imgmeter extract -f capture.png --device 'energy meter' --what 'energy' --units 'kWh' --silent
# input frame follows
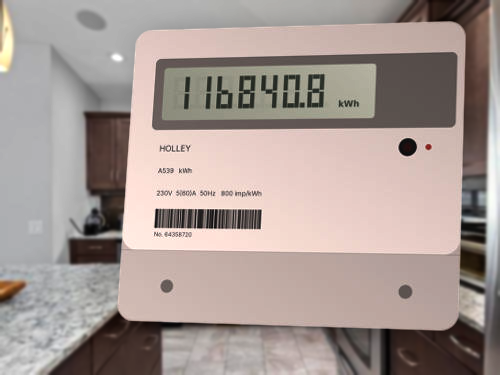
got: 116840.8 kWh
